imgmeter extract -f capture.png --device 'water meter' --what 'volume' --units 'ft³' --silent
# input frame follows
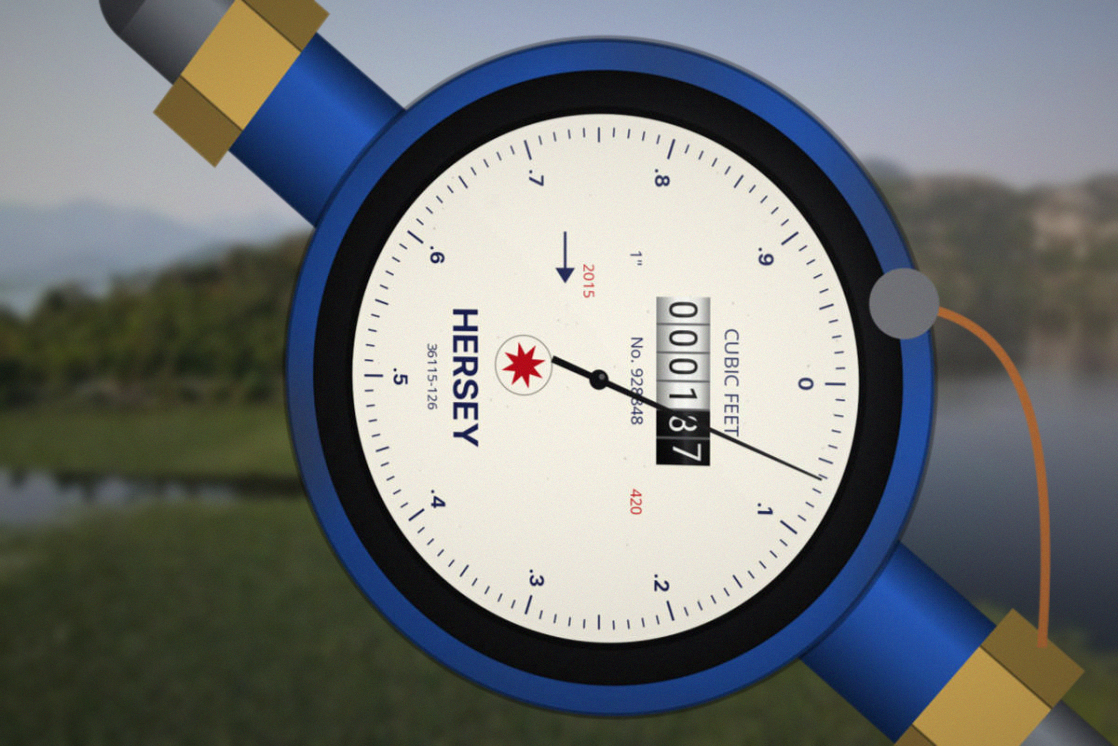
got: 187.06 ft³
